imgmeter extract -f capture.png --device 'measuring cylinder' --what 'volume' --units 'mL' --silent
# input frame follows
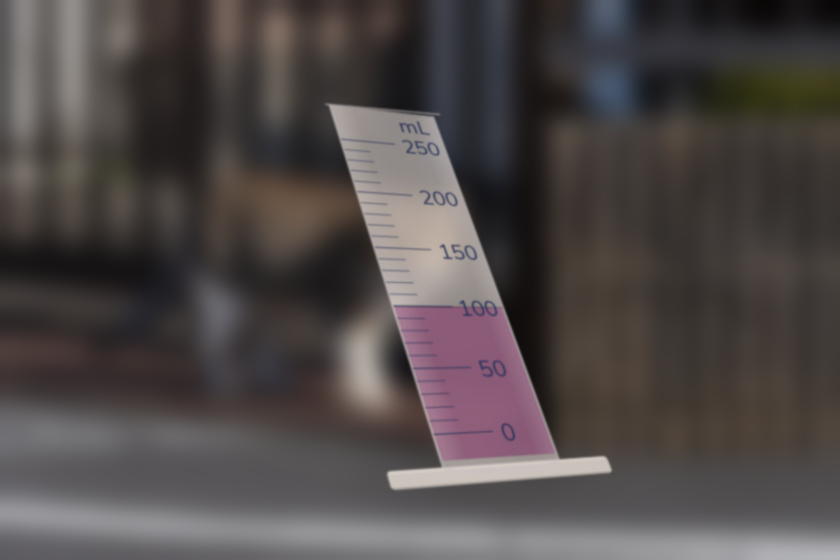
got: 100 mL
